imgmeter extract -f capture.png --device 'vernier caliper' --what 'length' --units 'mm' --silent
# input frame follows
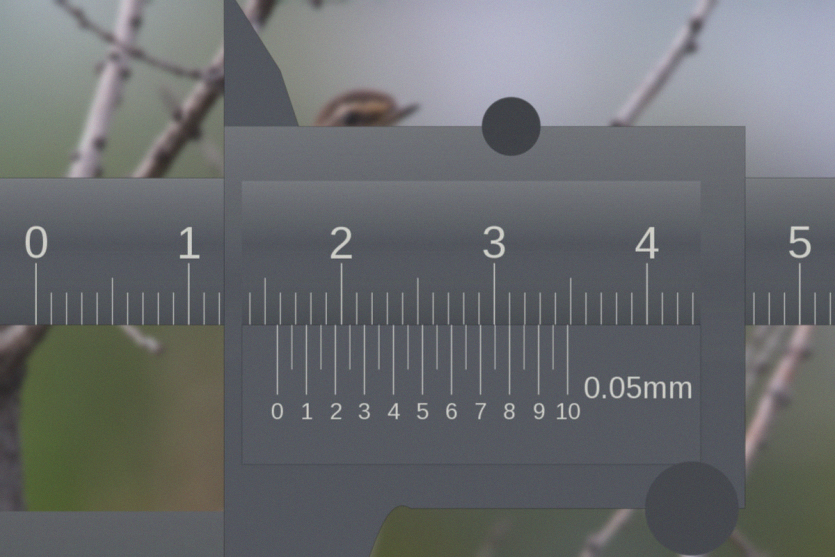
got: 15.8 mm
